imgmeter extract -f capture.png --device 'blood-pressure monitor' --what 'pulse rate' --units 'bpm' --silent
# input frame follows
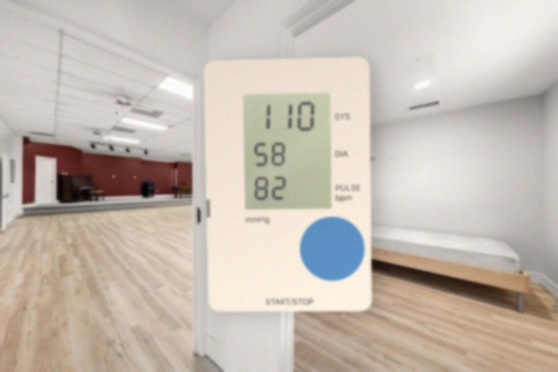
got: 82 bpm
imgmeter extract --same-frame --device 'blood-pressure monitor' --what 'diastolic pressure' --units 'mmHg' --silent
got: 58 mmHg
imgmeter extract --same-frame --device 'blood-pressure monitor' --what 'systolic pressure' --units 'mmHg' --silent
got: 110 mmHg
